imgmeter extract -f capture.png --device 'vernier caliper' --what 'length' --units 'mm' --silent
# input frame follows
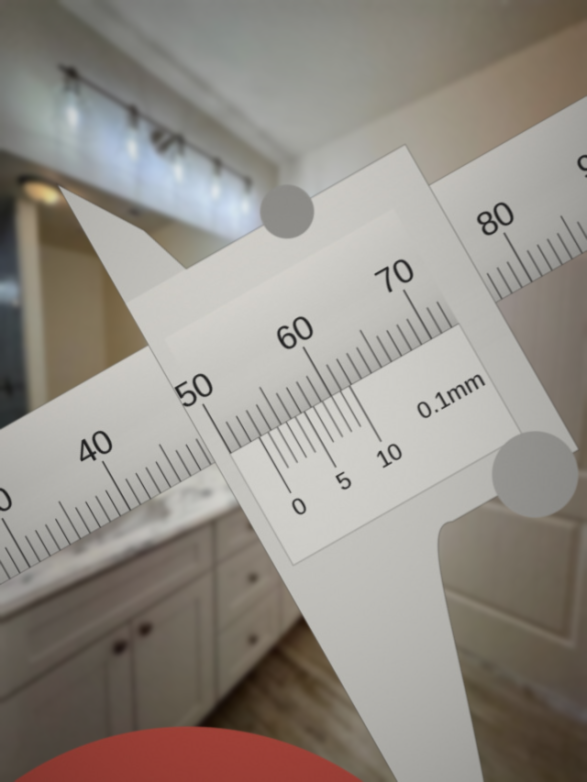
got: 52.8 mm
